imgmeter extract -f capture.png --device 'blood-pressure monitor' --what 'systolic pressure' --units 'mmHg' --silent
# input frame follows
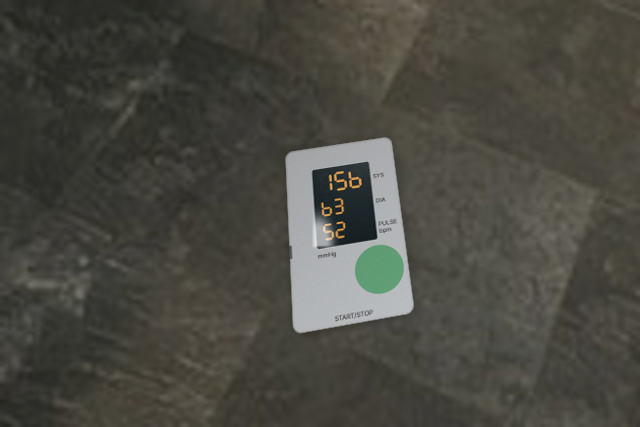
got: 156 mmHg
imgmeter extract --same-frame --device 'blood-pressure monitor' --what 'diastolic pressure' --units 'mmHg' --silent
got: 63 mmHg
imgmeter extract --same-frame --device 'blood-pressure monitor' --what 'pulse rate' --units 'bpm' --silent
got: 52 bpm
